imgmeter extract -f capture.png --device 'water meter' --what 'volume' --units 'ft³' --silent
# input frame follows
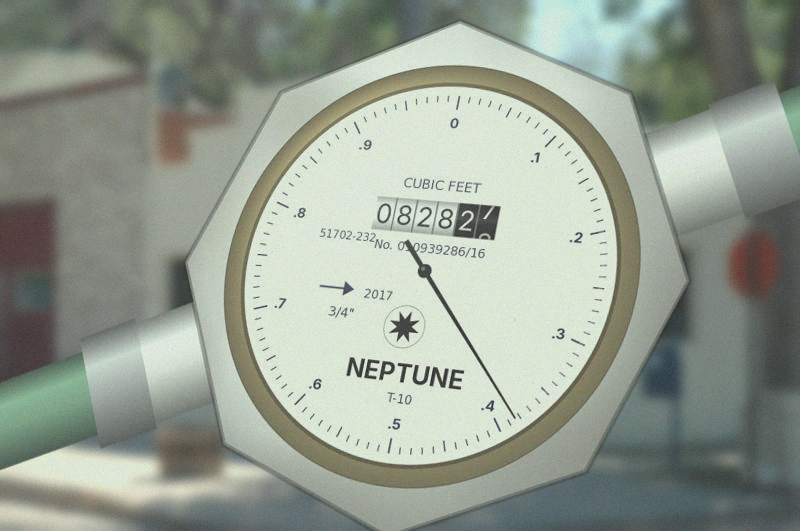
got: 82827.38 ft³
